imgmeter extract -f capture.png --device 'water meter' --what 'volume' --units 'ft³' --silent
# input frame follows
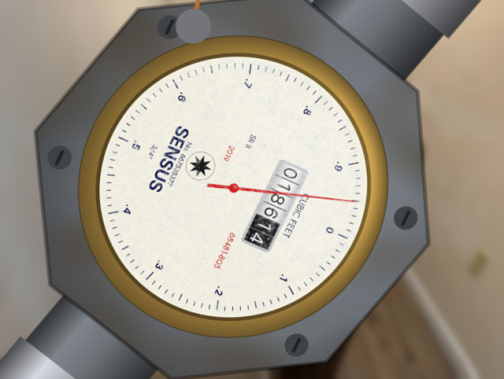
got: 18613.95 ft³
